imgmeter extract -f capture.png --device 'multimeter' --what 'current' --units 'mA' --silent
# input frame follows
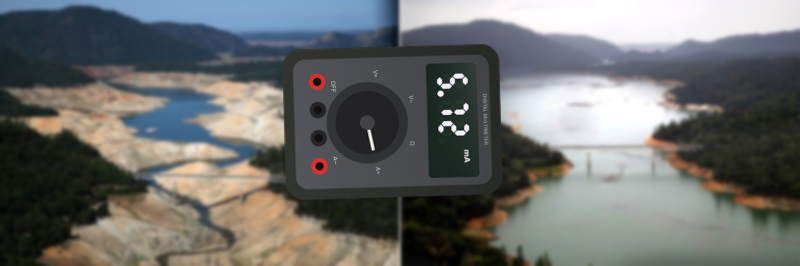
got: 5.72 mA
